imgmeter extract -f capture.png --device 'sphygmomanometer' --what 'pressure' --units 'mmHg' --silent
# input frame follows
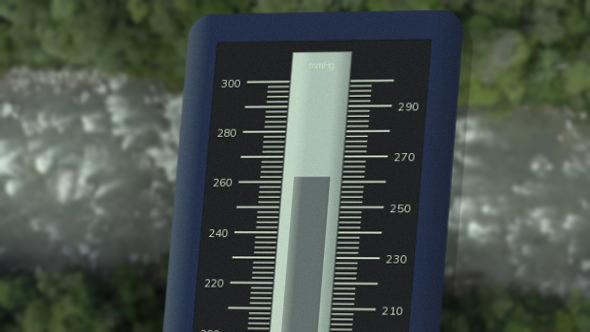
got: 262 mmHg
